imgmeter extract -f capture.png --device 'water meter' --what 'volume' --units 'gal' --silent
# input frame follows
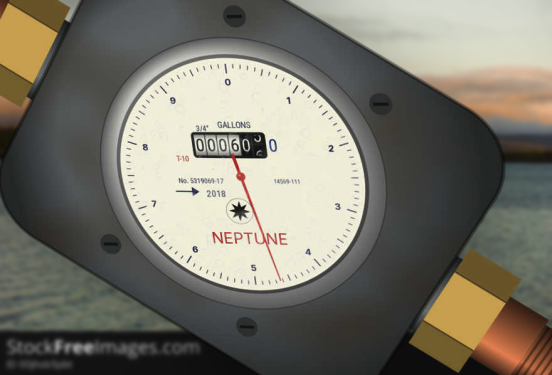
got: 6054.6 gal
